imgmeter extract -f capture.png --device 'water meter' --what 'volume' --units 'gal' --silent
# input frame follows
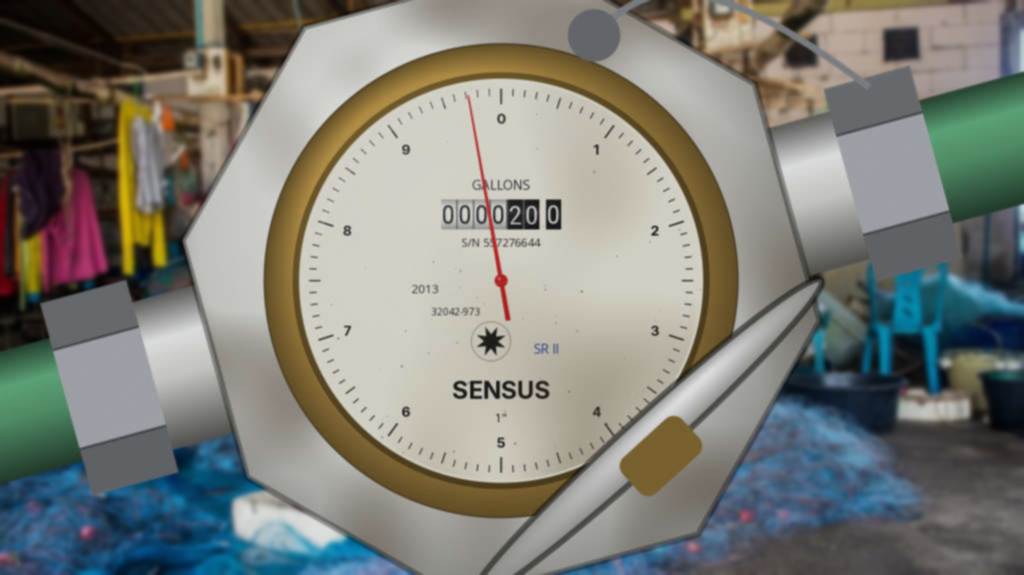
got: 199.7 gal
